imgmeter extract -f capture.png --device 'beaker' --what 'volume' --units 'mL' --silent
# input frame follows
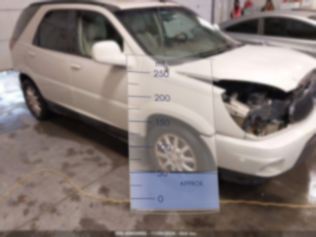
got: 50 mL
